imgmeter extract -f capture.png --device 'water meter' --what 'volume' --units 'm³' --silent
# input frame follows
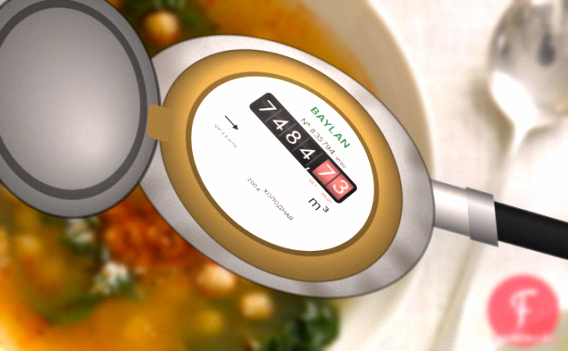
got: 7484.73 m³
